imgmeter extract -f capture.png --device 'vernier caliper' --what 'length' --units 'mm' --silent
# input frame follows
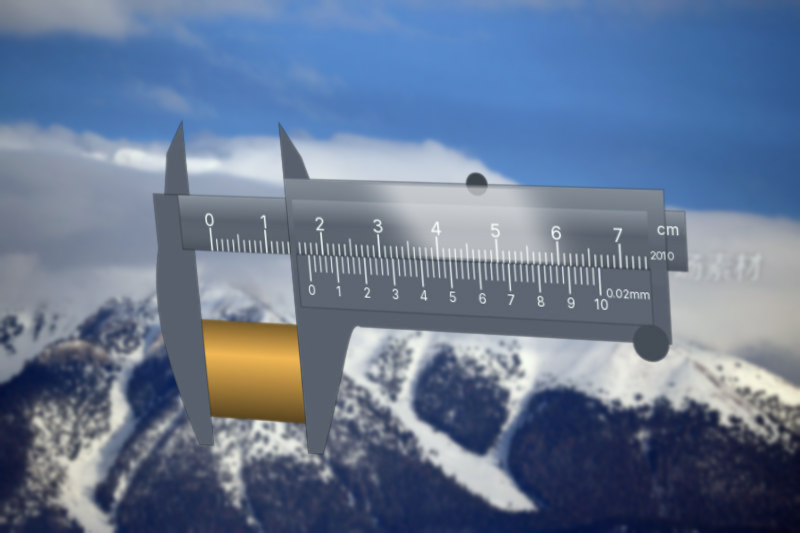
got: 17.5 mm
